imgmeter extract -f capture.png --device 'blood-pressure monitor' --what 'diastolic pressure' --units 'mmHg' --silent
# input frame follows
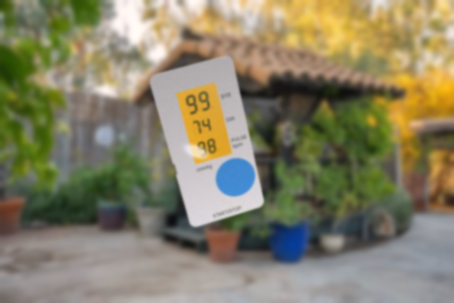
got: 74 mmHg
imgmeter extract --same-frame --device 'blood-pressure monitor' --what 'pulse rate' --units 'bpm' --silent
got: 98 bpm
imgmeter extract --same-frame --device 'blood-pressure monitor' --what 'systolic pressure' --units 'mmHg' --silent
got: 99 mmHg
